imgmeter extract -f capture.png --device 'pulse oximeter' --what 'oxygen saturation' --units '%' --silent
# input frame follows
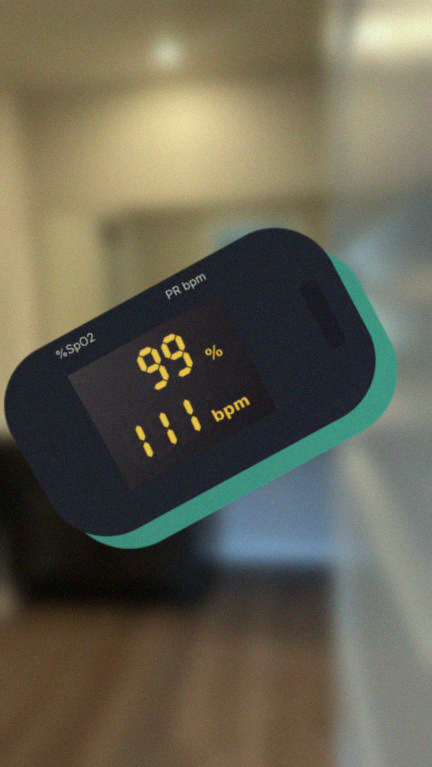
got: 99 %
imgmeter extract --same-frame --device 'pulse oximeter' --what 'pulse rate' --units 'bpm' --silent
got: 111 bpm
